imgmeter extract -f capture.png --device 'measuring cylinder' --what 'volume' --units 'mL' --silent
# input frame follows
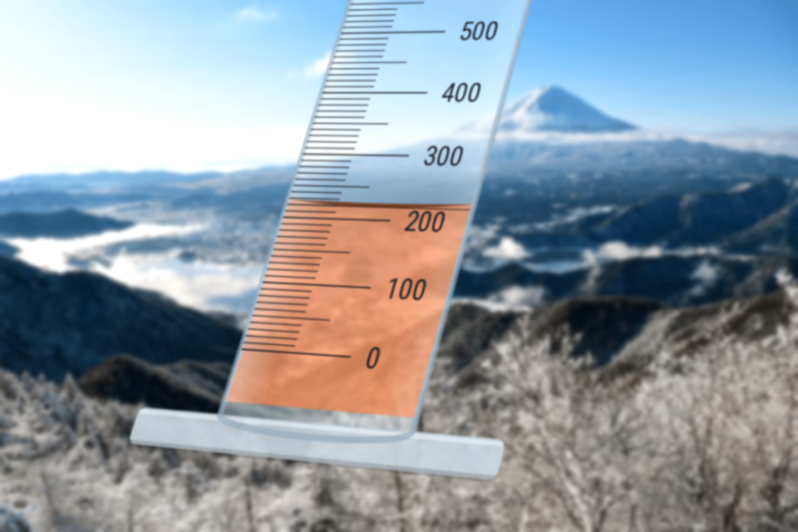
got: 220 mL
